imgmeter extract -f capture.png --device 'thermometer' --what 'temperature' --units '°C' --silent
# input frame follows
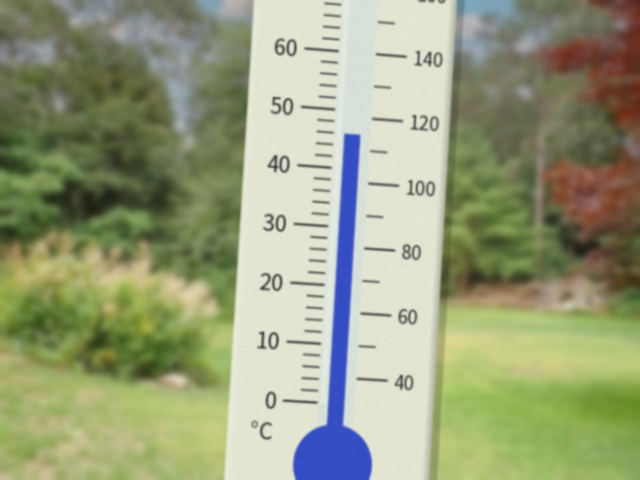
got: 46 °C
